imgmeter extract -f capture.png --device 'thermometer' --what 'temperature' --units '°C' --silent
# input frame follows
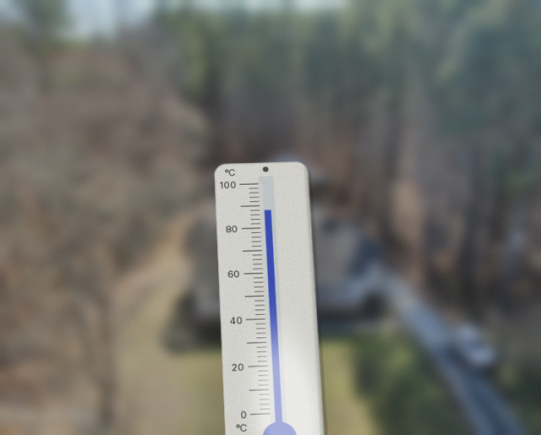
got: 88 °C
